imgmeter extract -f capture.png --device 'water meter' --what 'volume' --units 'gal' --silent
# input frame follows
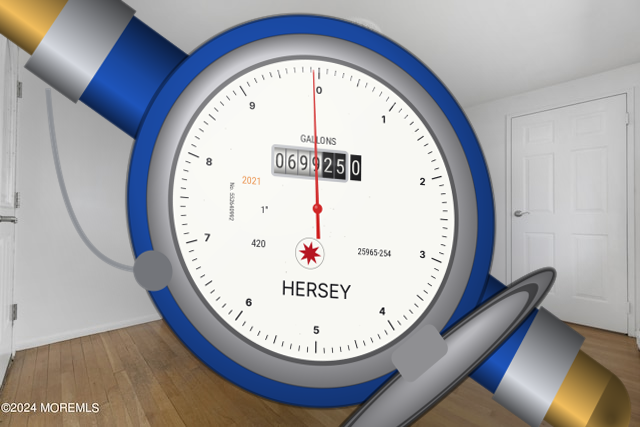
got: 699249.9 gal
